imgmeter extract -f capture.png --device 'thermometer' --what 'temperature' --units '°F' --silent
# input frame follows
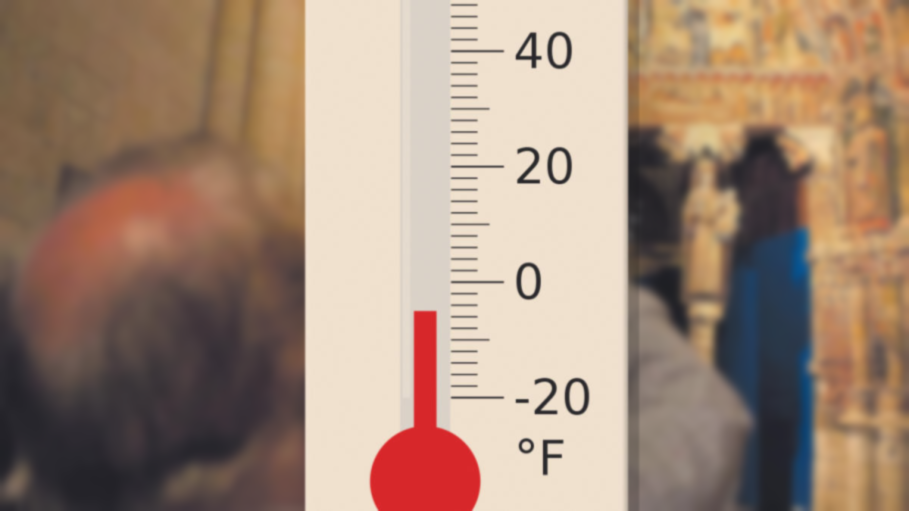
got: -5 °F
